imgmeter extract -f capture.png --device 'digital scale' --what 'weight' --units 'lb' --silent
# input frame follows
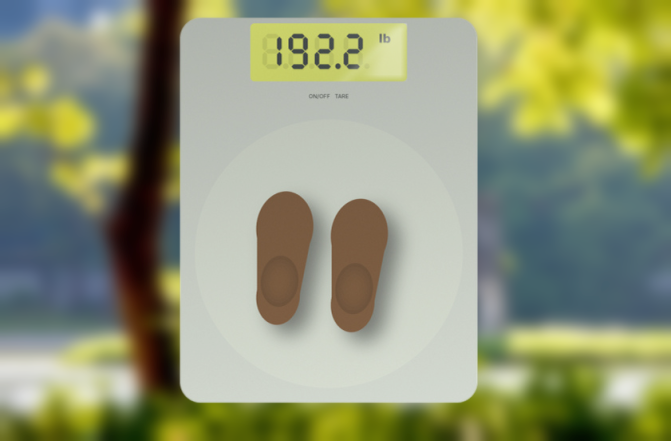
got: 192.2 lb
